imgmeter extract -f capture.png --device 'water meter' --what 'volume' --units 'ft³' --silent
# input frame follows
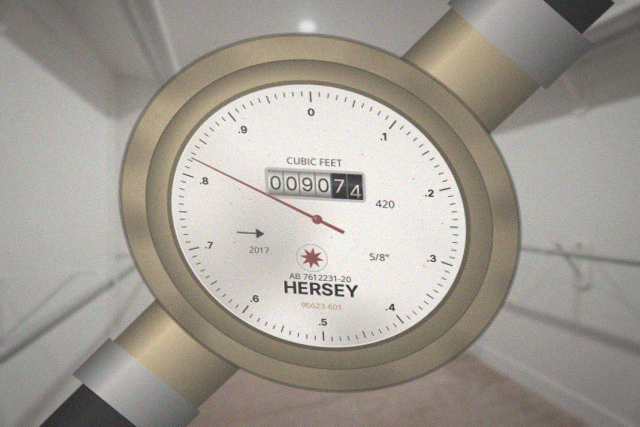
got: 9073.82 ft³
